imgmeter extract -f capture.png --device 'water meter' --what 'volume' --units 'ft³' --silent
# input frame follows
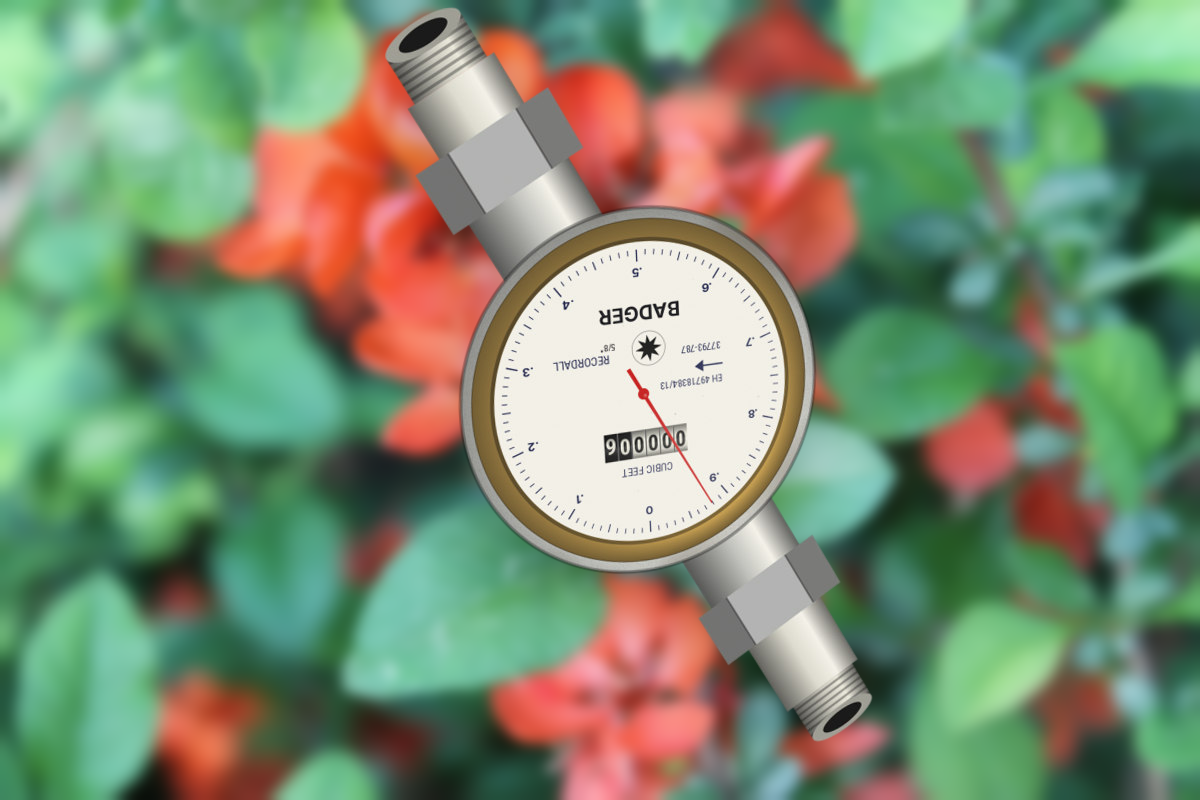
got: 5.92 ft³
